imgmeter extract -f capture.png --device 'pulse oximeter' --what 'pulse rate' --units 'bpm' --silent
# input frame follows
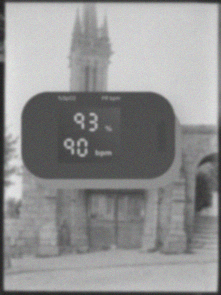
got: 90 bpm
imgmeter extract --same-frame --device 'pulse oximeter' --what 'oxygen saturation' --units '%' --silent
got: 93 %
